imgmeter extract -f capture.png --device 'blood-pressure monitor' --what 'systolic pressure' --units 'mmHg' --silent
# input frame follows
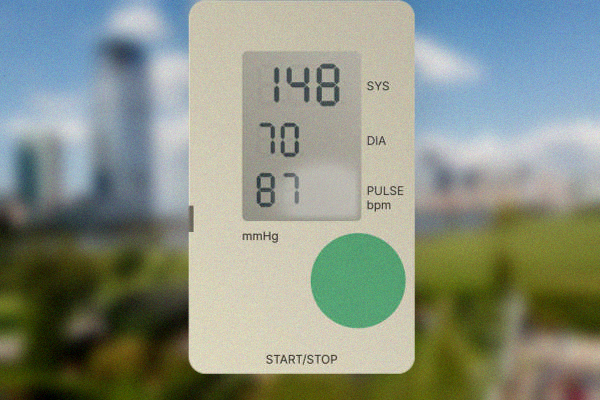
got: 148 mmHg
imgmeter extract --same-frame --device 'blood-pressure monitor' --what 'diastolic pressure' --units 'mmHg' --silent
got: 70 mmHg
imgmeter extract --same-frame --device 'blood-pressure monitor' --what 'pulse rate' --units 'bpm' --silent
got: 87 bpm
